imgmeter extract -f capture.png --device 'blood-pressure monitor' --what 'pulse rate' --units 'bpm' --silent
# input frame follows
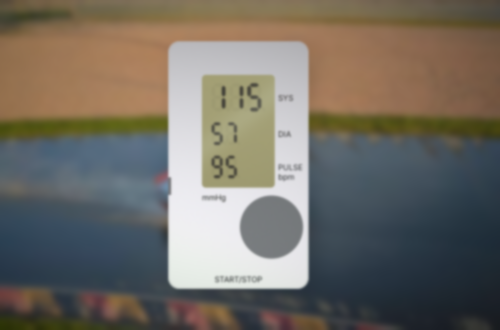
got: 95 bpm
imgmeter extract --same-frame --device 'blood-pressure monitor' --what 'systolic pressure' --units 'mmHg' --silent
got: 115 mmHg
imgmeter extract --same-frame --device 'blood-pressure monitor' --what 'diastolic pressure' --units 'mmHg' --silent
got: 57 mmHg
